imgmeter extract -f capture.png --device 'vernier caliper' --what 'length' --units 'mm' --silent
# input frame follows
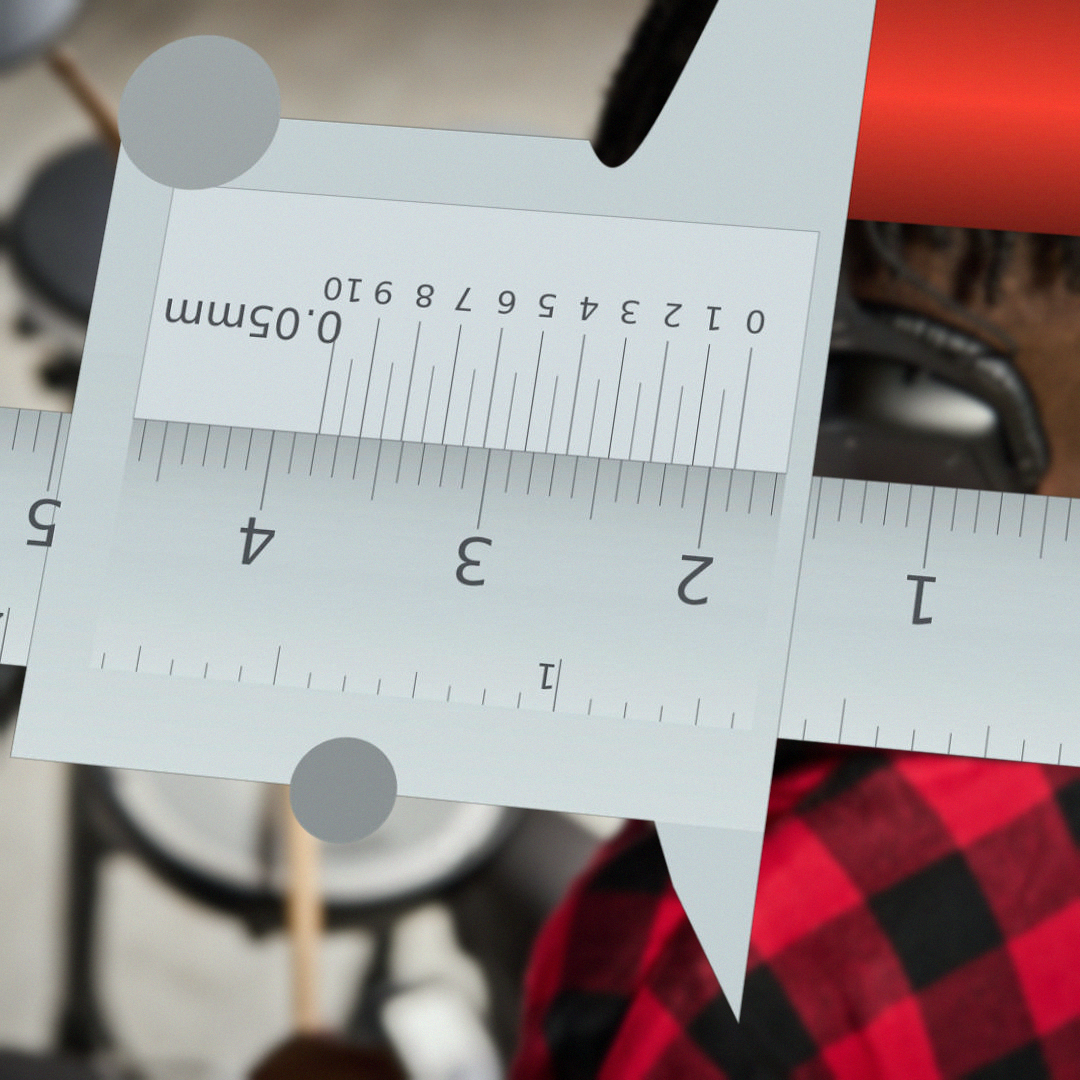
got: 18.9 mm
